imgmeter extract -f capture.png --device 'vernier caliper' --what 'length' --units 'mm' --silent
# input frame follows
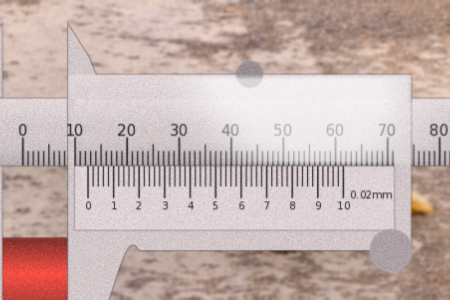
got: 12.5 mm
